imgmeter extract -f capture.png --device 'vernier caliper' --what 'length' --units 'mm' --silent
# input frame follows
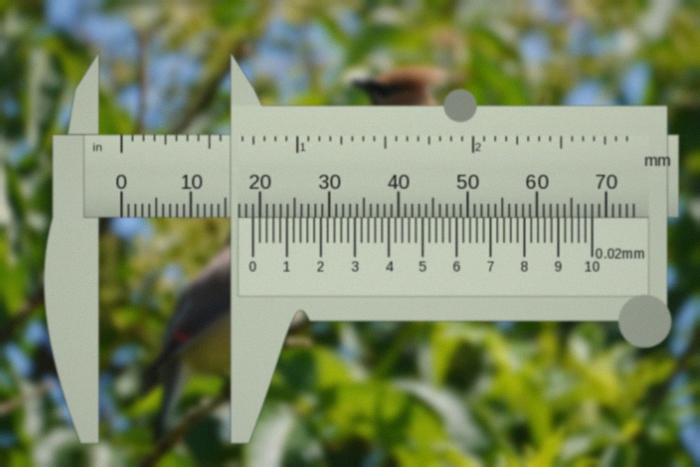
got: 19.0 mm
